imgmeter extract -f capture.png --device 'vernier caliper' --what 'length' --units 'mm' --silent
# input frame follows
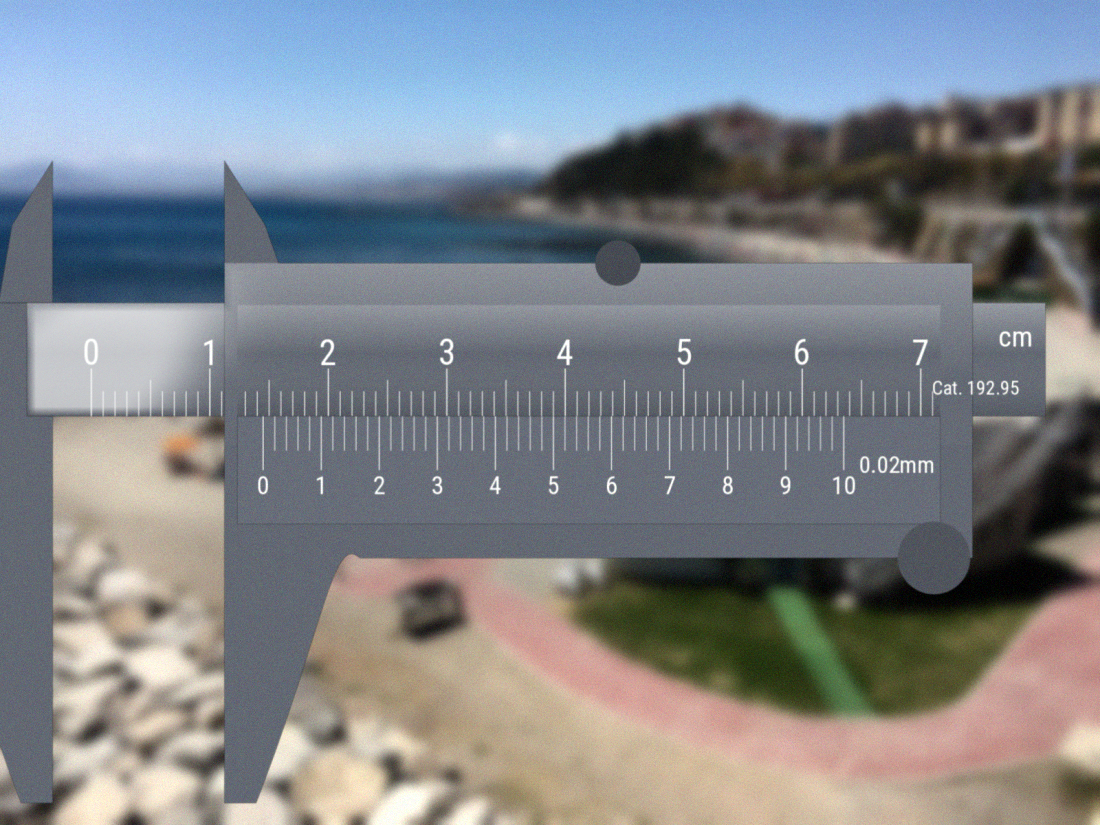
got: 14.5 mm
